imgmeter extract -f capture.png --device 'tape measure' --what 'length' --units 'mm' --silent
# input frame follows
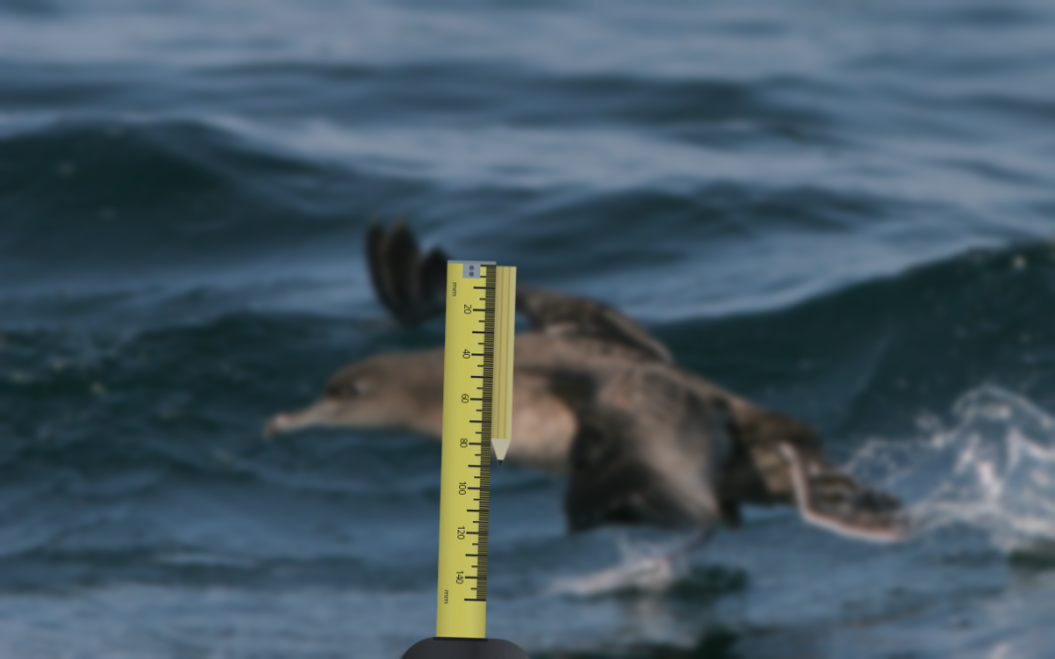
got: 90 mm
